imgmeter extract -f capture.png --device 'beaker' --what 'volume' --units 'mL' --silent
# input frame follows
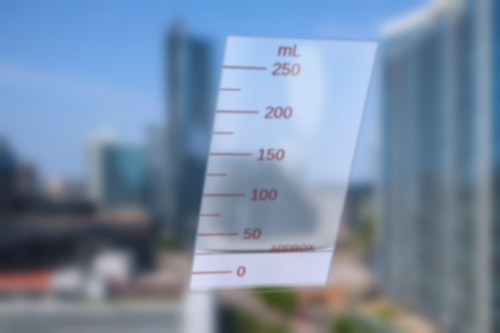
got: 25 mL
